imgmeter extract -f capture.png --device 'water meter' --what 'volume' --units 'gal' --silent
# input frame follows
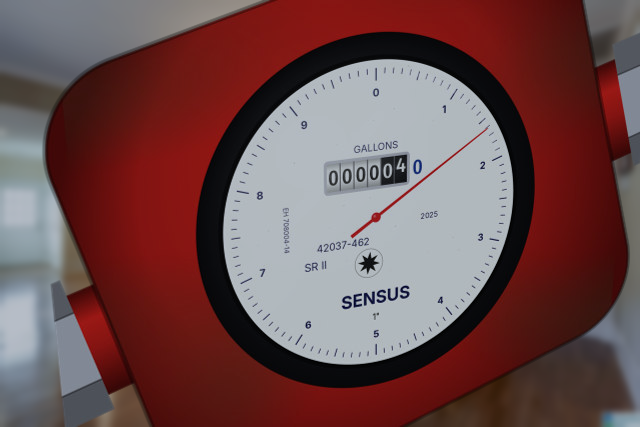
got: 41.6 gal
